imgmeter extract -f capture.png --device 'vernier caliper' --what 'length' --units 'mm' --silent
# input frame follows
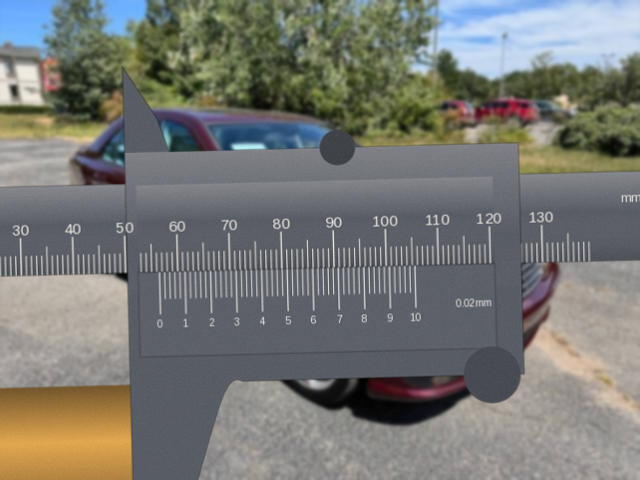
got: 56.5 mm
